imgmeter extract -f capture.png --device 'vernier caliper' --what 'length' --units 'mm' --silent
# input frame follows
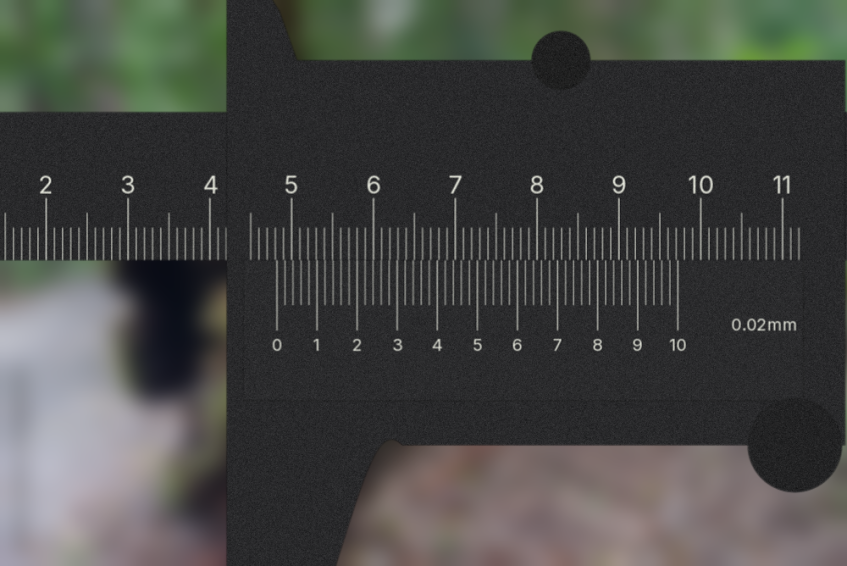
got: 48.2 mm
